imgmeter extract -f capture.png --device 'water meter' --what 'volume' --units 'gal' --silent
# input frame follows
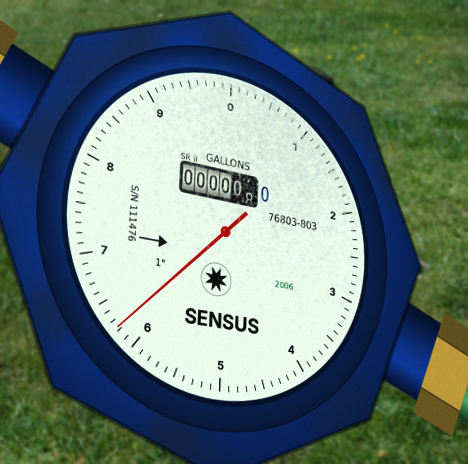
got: 76.2 gal
